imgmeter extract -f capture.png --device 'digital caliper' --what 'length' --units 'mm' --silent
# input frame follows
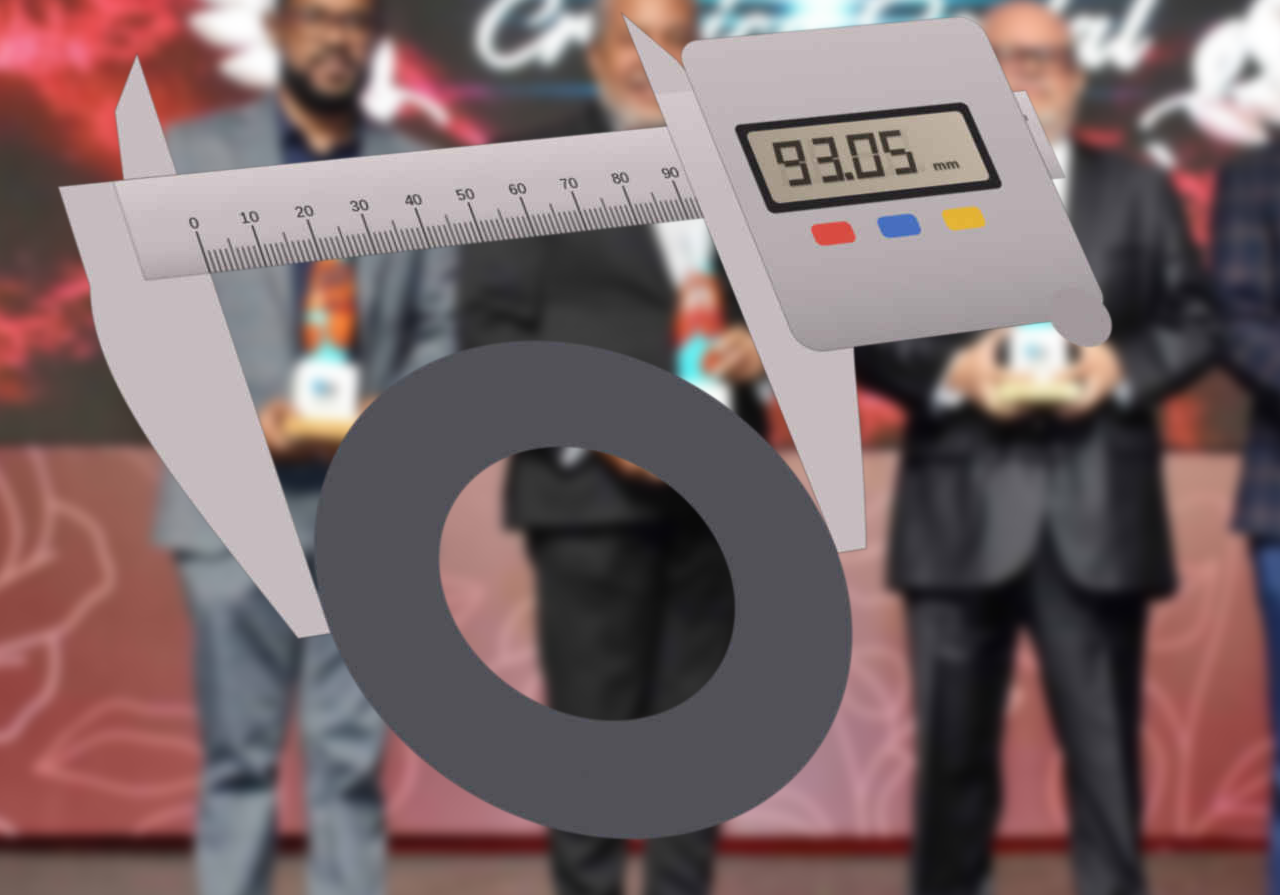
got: 93.05 mm
